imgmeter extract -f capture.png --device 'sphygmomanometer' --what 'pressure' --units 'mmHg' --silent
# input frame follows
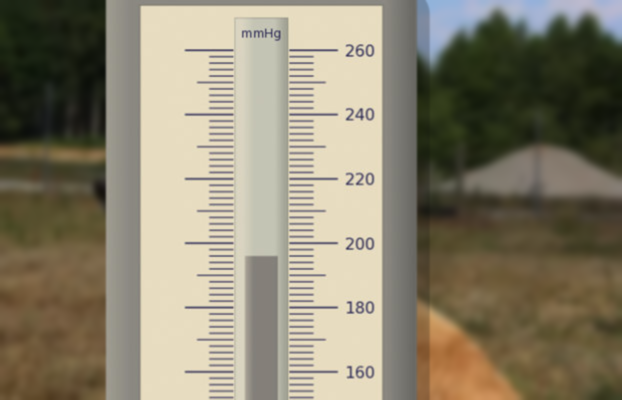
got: 196 mmHg
